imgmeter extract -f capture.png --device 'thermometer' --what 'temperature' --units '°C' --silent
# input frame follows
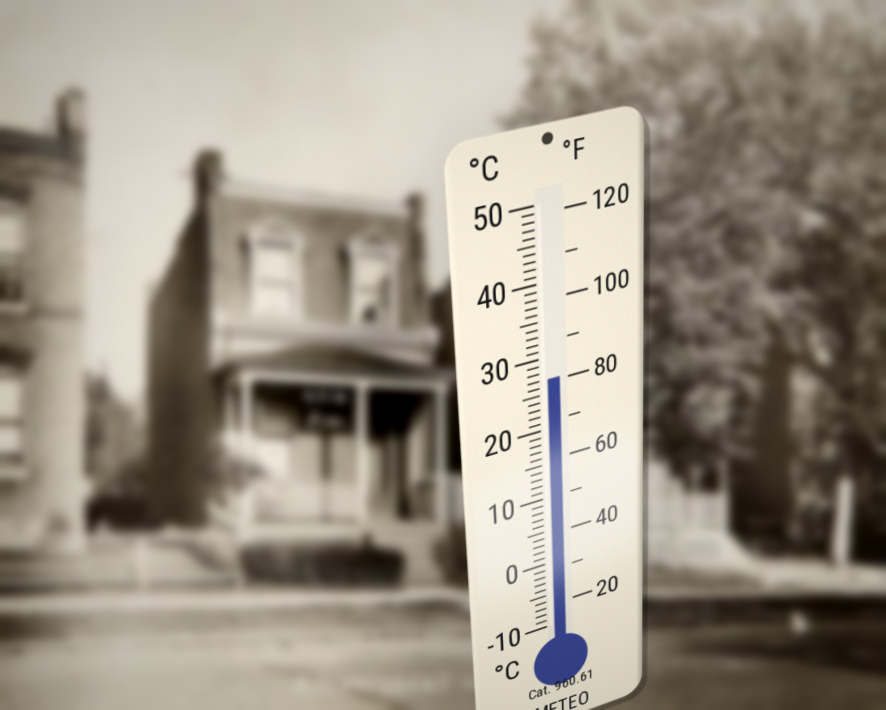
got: 27 °C
